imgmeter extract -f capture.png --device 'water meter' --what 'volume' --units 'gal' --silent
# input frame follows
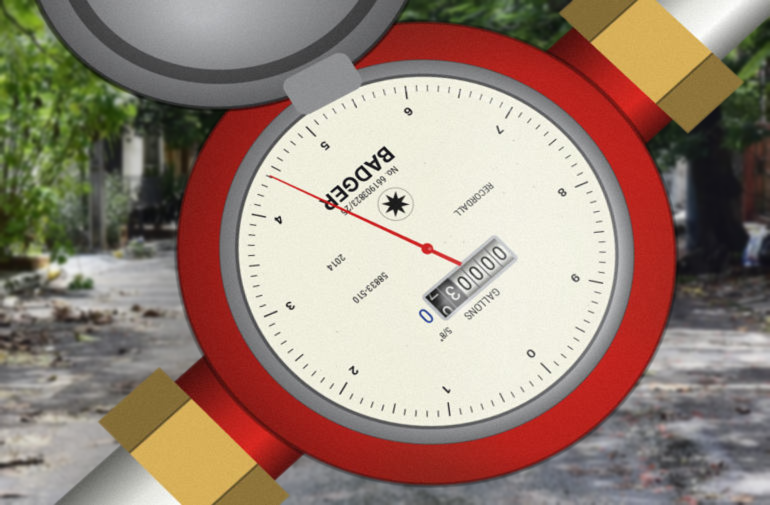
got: 364.4 gal
